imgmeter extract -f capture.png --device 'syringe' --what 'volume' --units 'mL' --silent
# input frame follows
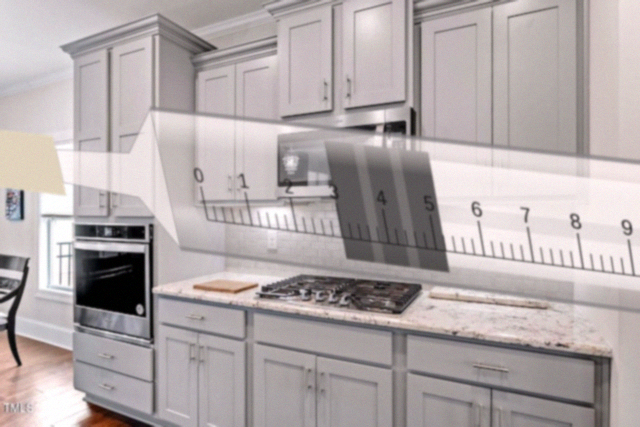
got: 3 mL
